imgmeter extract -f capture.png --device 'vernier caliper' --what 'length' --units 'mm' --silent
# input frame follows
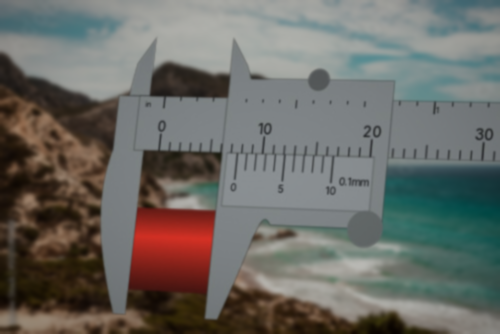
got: 7.6 mm
